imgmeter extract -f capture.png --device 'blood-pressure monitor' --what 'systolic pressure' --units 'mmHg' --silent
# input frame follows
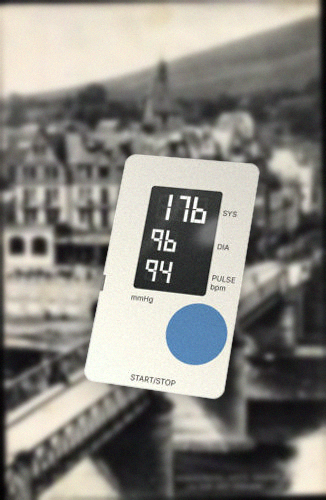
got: 176 mmHg
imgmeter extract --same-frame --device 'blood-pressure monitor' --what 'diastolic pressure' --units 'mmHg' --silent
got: 96 mmHg
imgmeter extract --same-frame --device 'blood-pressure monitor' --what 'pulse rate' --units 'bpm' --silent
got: 94 bpm
